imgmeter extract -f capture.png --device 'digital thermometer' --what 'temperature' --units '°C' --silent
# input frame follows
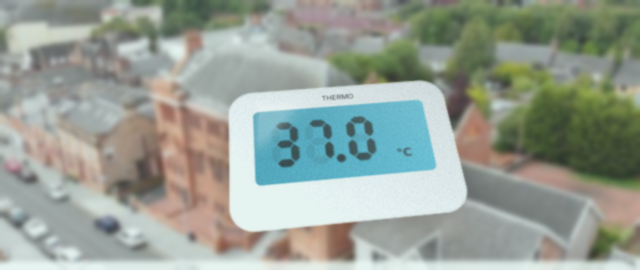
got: 37.0 °C
